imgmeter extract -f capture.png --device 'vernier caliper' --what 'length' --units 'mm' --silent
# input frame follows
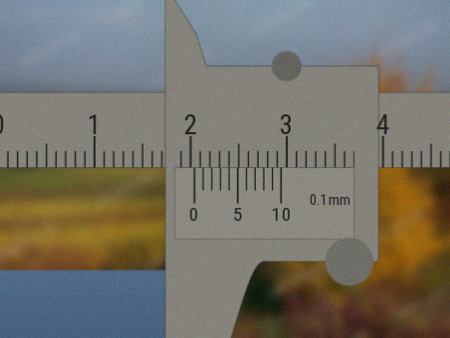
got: 20.4 mm
